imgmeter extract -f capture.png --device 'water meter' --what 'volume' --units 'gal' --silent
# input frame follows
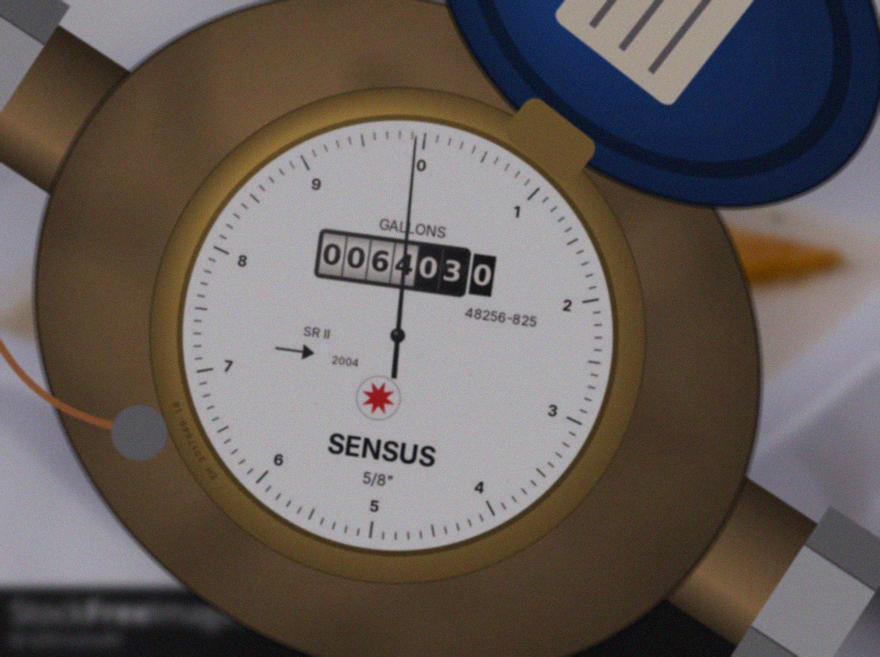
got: 64029.9 gal
